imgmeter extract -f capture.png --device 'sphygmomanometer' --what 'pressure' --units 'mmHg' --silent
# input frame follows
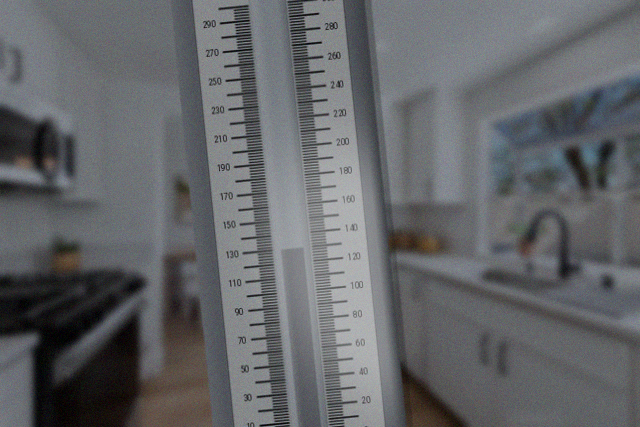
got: 130 mmHg
